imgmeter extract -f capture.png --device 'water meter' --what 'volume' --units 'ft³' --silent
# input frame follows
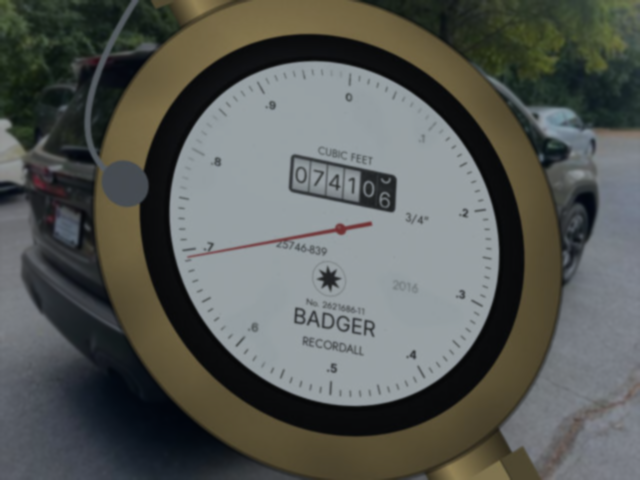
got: 74105.69 ft³
